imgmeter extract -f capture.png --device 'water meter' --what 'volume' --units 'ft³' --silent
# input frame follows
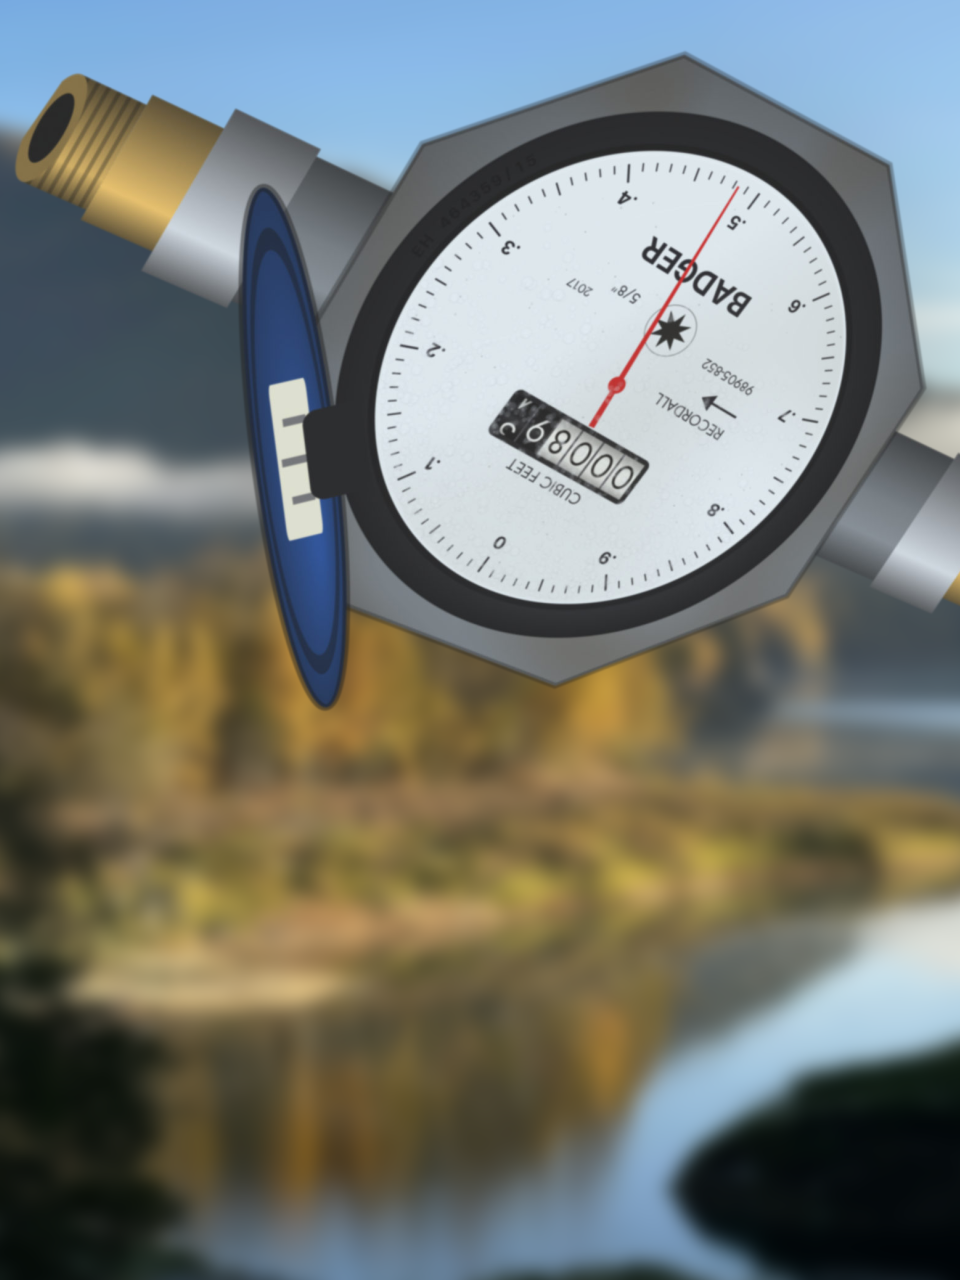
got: 893.48 ft³
